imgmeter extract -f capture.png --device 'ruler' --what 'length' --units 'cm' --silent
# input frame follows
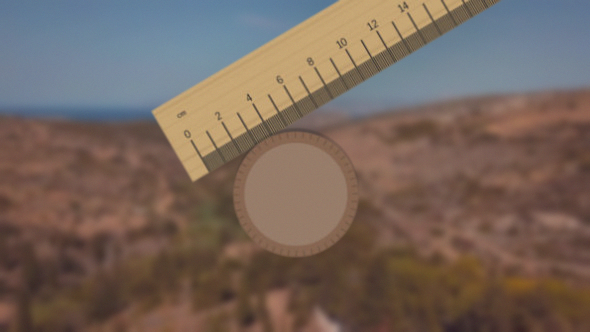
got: 7 cm
